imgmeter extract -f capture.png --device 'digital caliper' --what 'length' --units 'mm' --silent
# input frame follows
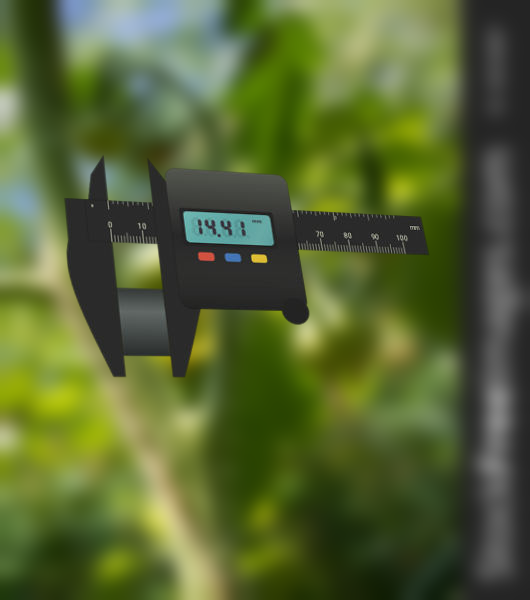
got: 14.41 mm
